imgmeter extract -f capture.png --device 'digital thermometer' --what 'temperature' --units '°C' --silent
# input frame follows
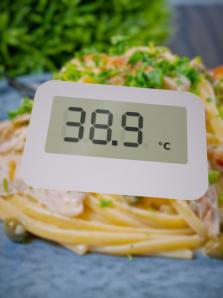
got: 38.9 °C
